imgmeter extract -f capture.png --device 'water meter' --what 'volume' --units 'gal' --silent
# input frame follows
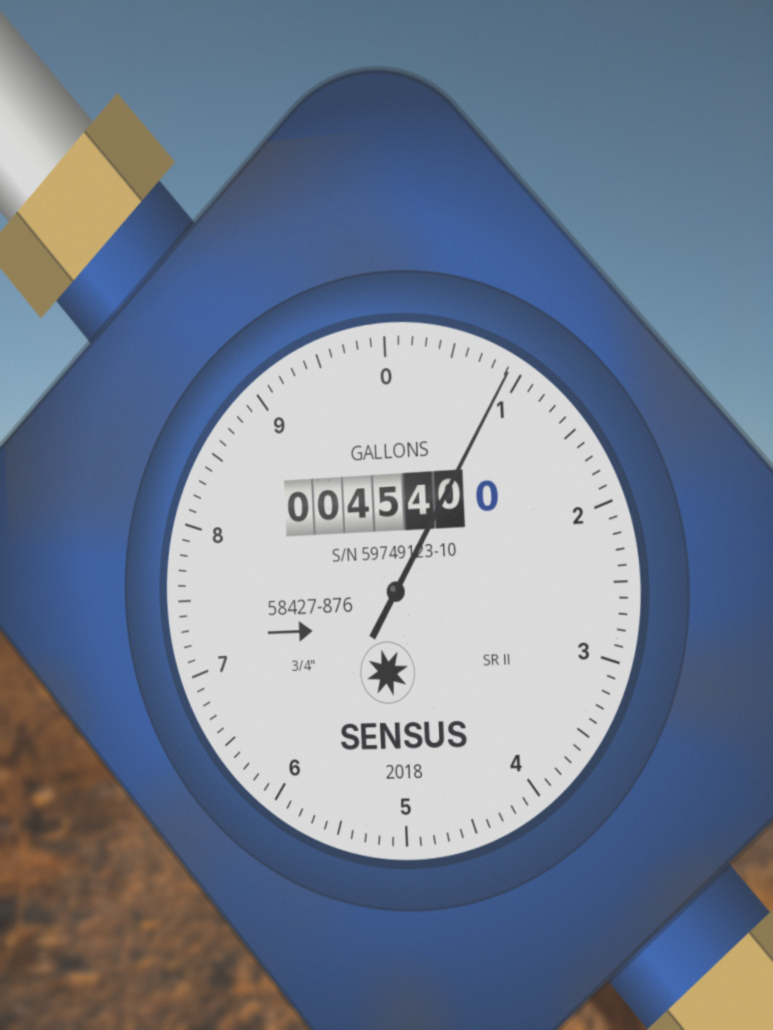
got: 45400.9 gal
